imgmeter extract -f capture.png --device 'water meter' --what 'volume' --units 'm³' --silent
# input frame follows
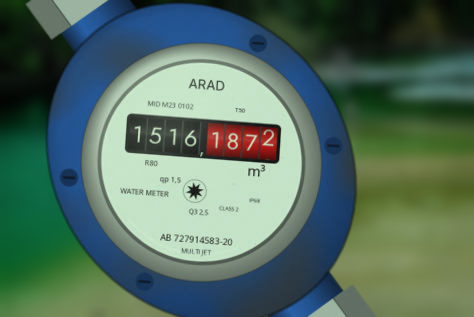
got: 1516.1872 m³
